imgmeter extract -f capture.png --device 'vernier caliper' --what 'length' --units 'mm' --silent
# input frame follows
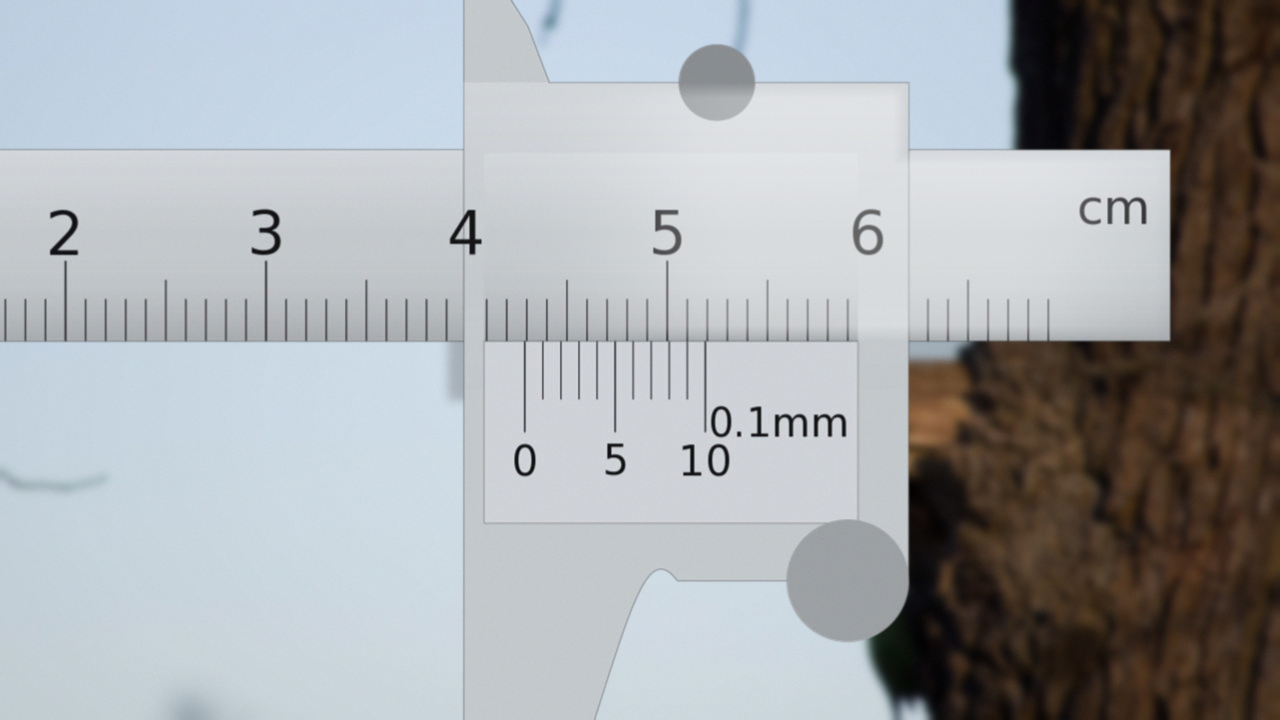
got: 42.9 mm
